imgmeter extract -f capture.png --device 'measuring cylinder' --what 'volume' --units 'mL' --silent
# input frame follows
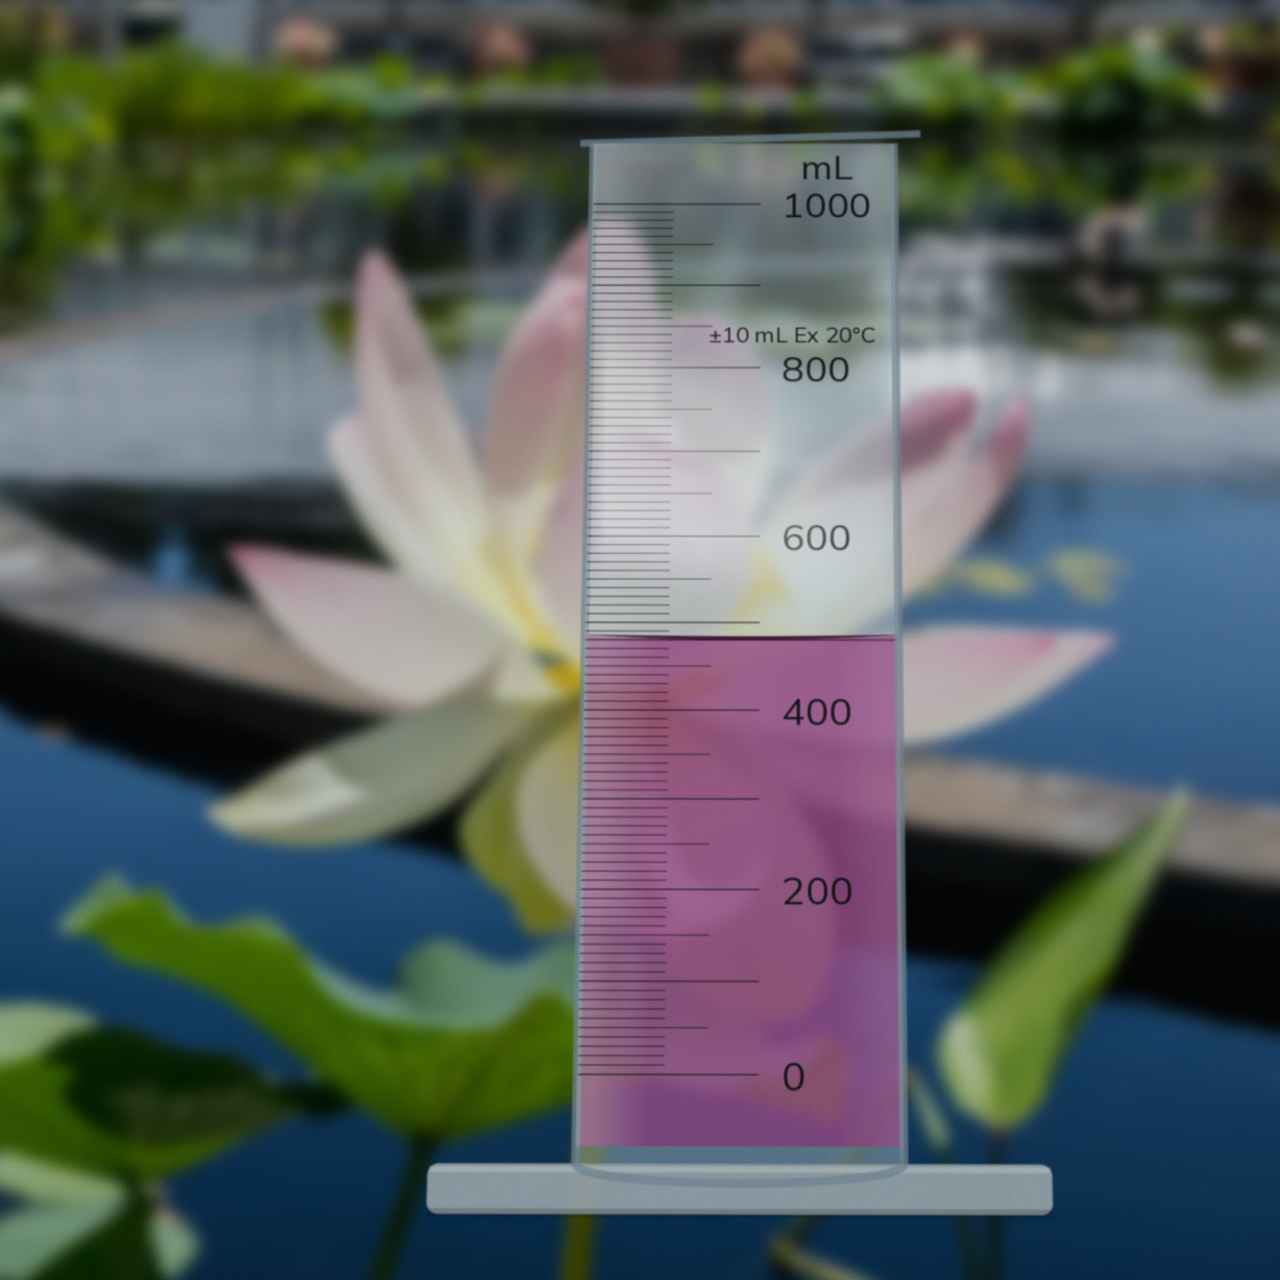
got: 480 mL
